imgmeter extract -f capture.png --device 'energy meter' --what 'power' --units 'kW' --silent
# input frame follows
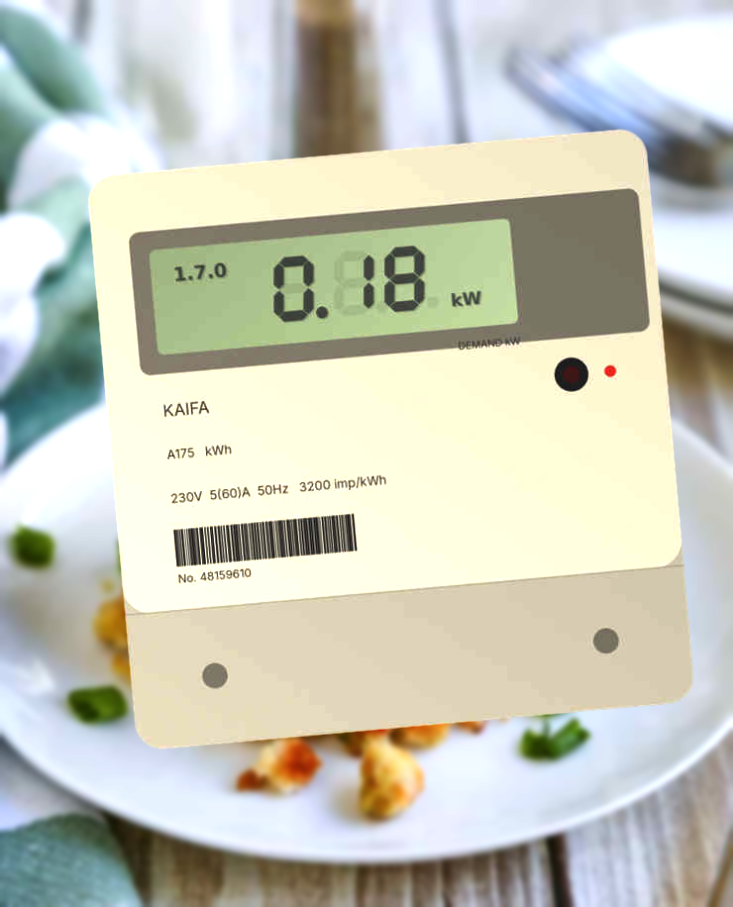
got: 0.18 kW
